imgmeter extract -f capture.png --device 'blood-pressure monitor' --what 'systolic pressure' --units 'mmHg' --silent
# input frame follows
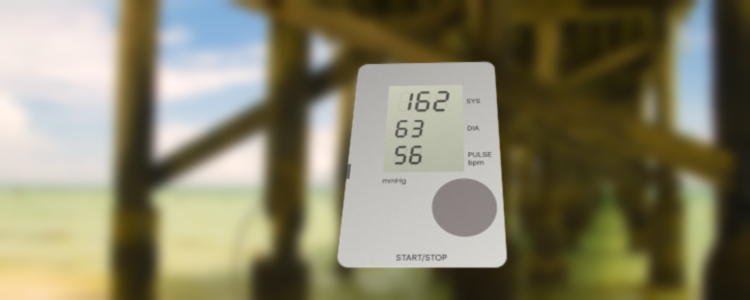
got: 162 mmHg
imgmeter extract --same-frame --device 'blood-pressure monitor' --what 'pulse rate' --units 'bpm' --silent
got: 56 bpm
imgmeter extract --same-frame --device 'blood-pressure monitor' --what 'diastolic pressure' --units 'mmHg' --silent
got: 63 mmHg
